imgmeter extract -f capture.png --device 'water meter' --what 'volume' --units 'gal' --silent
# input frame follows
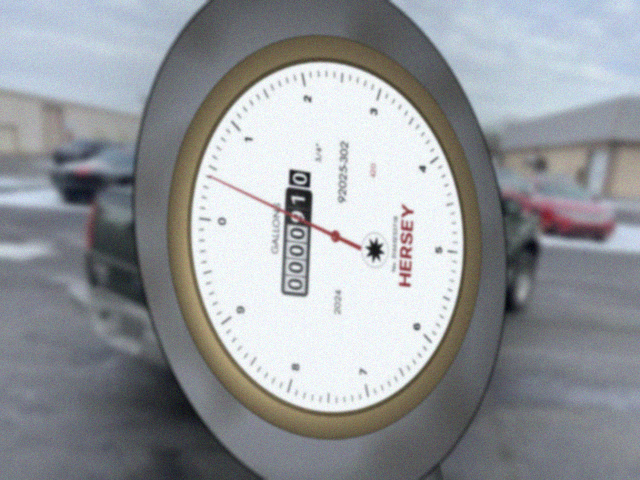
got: 910.4 gal
